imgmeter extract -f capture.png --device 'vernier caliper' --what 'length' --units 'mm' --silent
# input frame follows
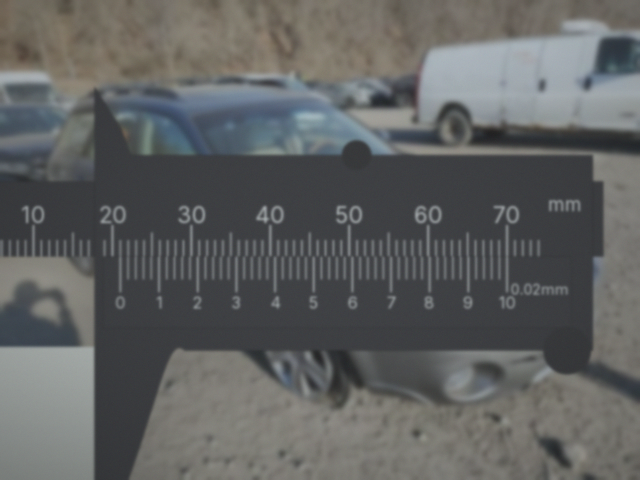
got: 21.0 mm
